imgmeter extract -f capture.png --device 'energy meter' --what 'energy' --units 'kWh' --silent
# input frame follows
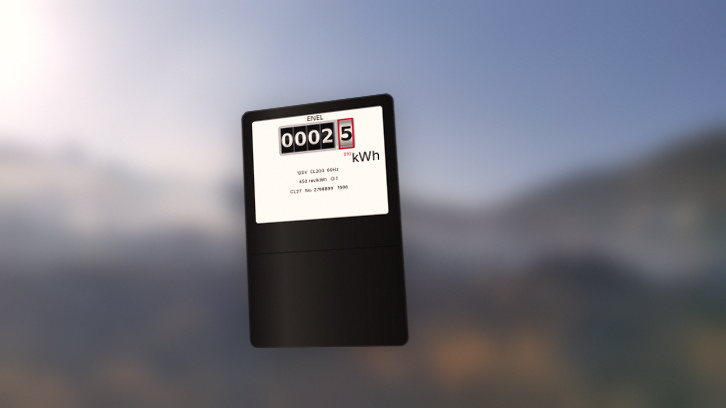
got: 2.5 kWh
